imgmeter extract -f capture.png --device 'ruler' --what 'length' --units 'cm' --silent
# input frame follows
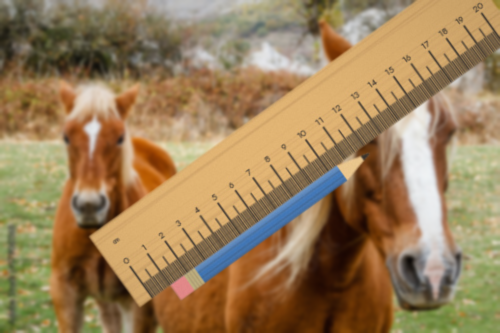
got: 11 cm
